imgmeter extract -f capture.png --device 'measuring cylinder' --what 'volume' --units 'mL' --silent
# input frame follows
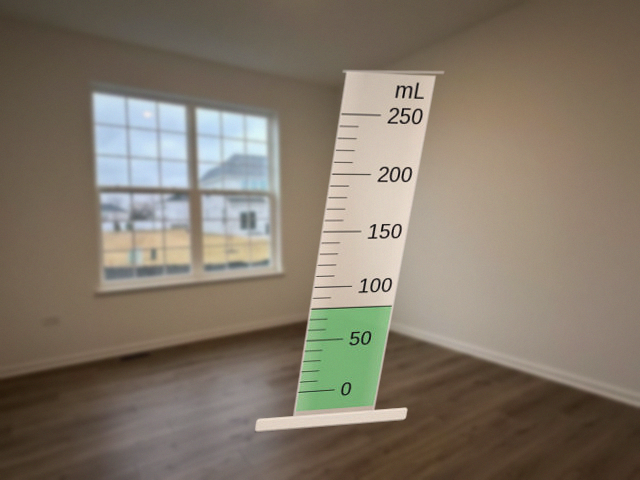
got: 80 mL
